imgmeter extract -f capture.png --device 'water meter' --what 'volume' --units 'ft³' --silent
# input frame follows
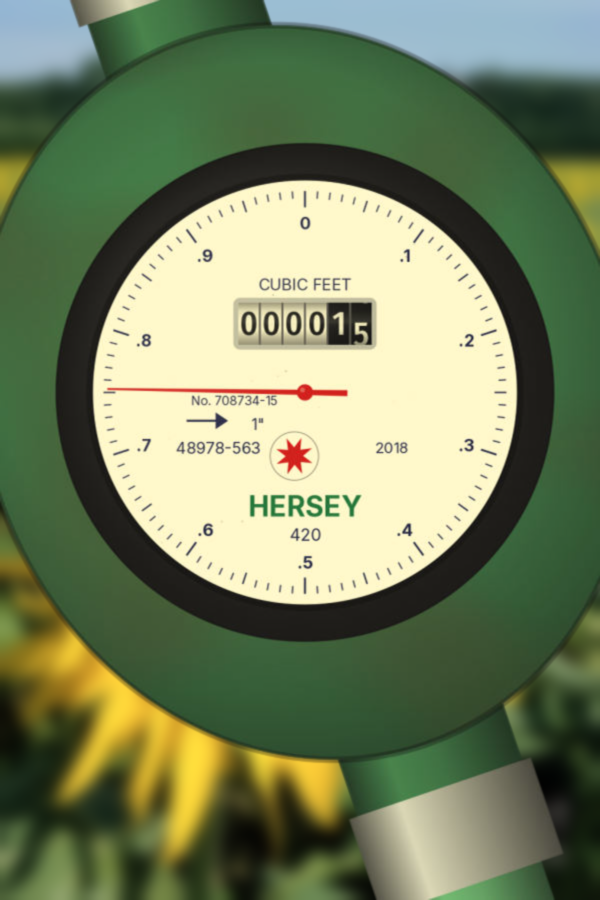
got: 14.75 ft³
